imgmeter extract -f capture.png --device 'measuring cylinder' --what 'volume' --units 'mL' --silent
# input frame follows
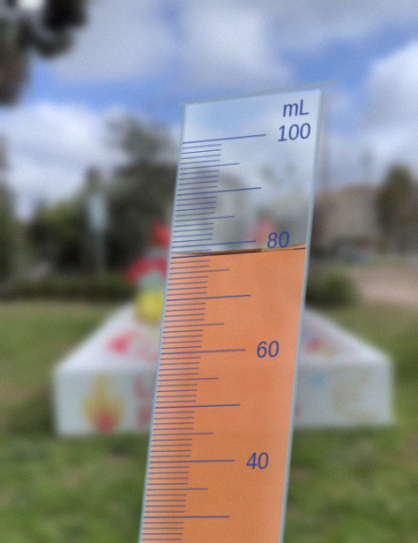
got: 78 mL
